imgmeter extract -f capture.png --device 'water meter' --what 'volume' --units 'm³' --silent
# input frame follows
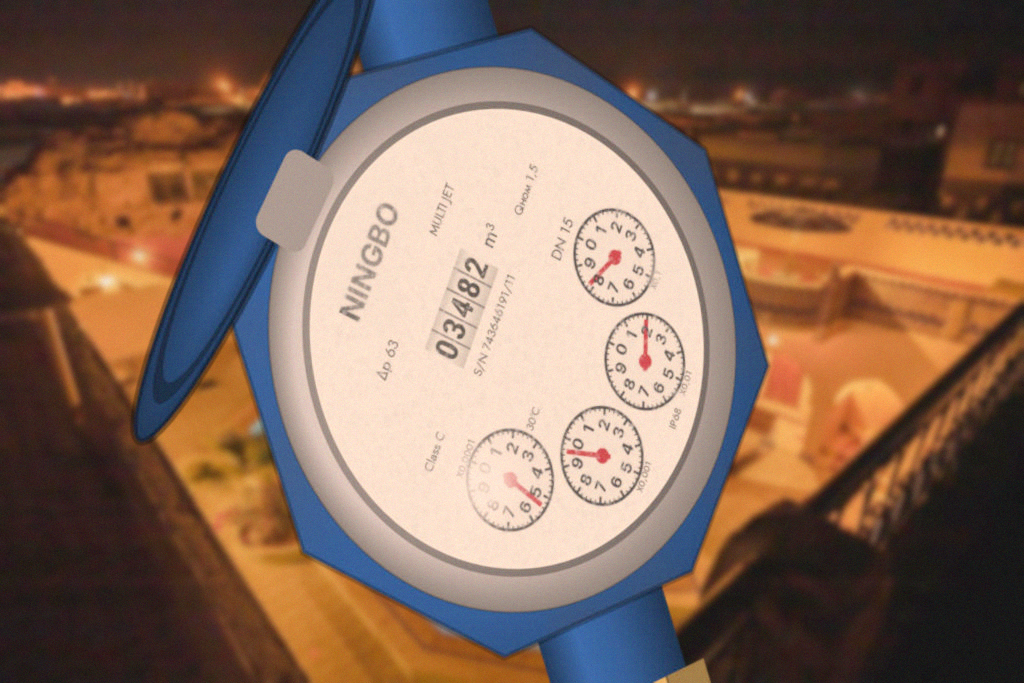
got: 3482.8195 m³
